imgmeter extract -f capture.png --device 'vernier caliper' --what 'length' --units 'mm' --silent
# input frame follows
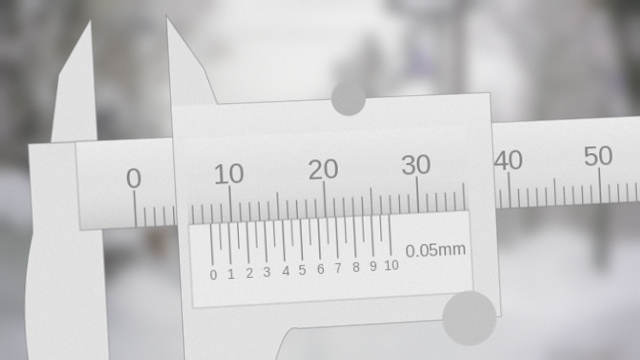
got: 7.8 mm
